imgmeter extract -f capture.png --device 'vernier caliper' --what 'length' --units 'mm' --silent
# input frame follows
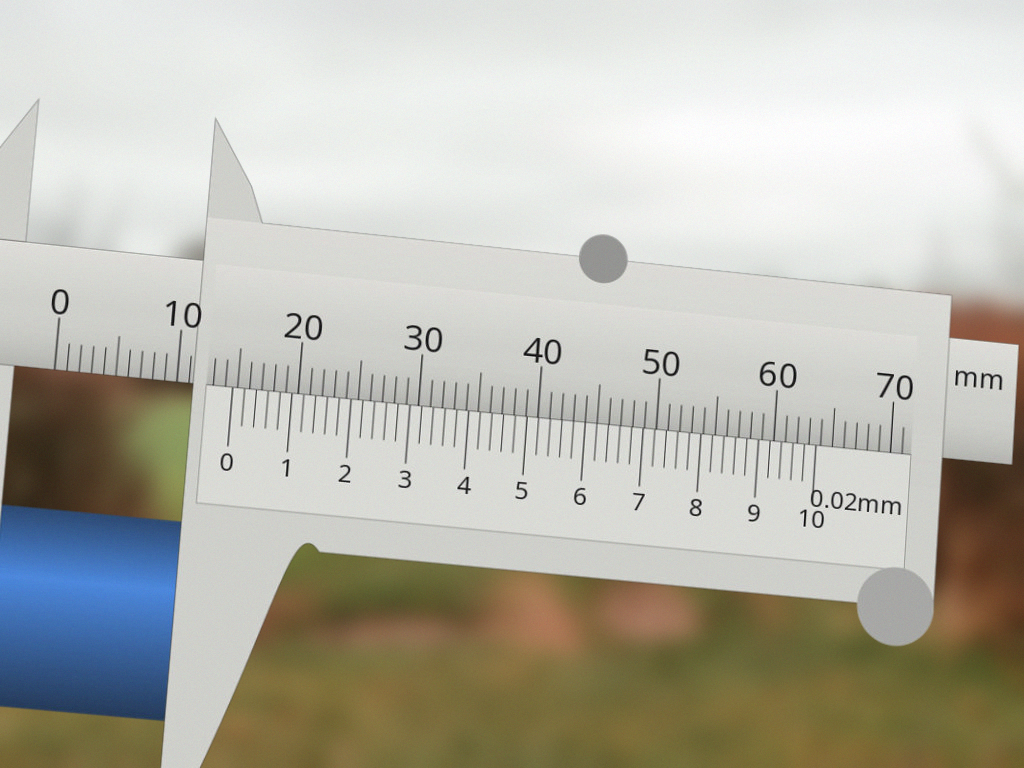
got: 14.6 mm
